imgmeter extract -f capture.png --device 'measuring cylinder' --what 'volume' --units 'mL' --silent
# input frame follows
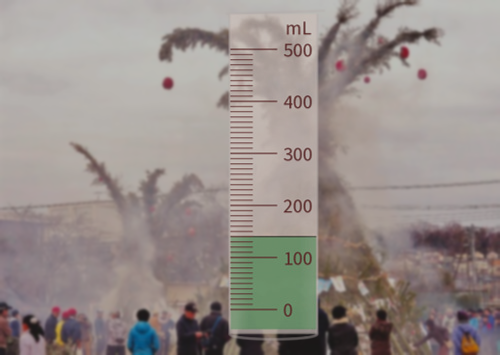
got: 140 mL
